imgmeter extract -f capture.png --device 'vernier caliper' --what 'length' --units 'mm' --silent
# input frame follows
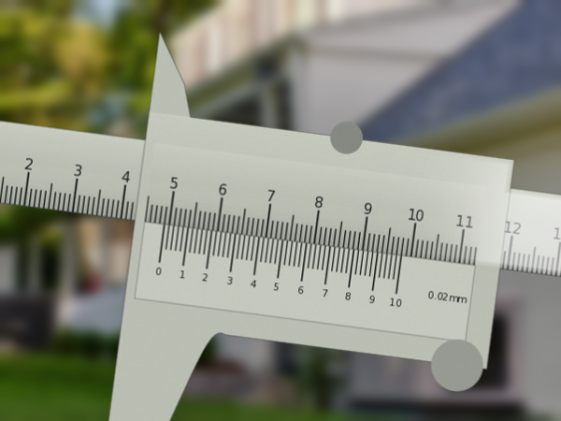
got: 49.0 mm
